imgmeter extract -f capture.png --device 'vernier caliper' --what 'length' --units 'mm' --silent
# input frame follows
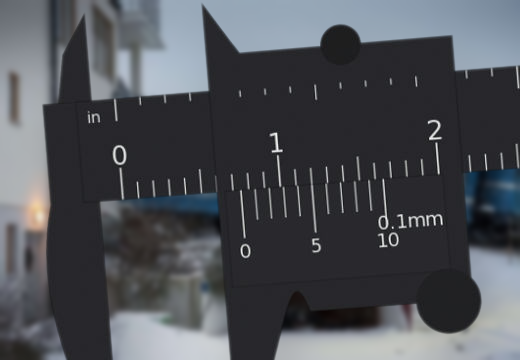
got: 7.5 mm
